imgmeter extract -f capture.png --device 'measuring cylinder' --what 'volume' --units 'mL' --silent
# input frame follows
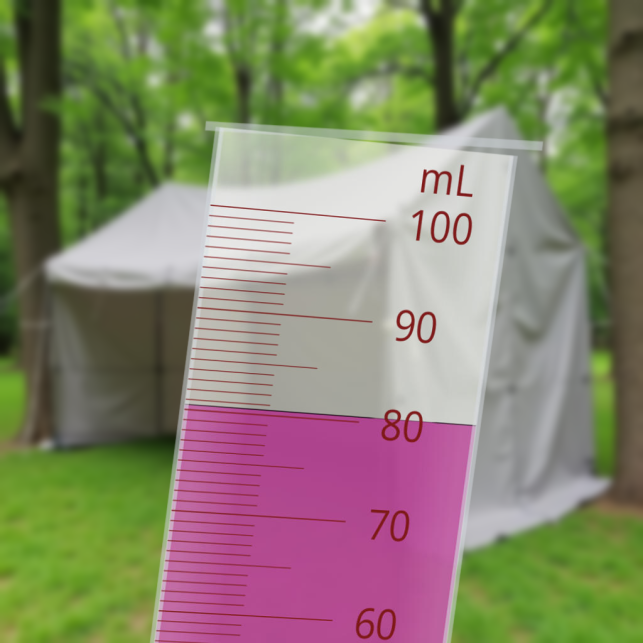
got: 80.5 mL
